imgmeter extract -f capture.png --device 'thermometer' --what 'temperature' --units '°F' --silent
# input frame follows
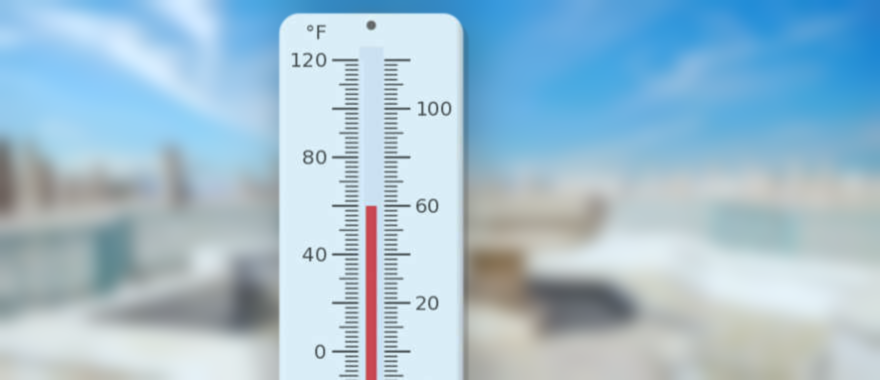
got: 60 °F
